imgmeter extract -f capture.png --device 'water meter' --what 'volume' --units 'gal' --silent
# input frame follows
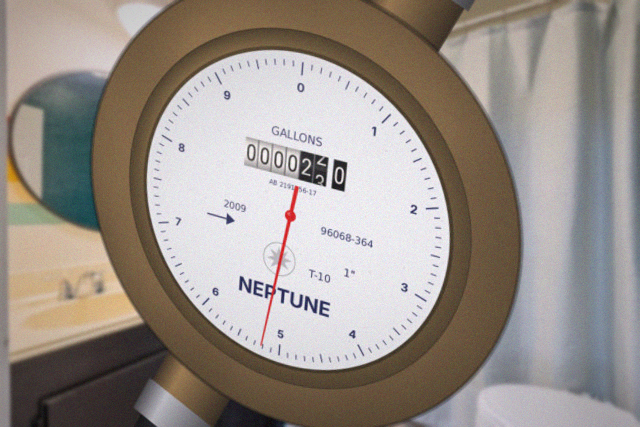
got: 225.2 gal
